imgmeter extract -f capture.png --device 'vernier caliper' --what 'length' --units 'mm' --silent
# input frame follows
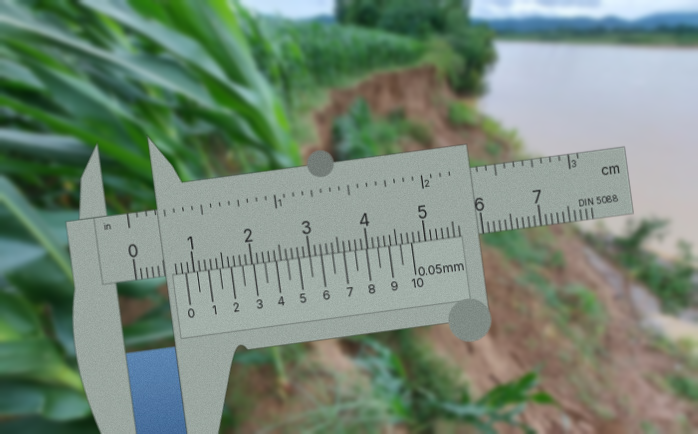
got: 8.6 mm
